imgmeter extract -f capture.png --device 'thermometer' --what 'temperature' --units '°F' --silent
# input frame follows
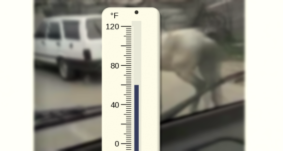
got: 60 °F
